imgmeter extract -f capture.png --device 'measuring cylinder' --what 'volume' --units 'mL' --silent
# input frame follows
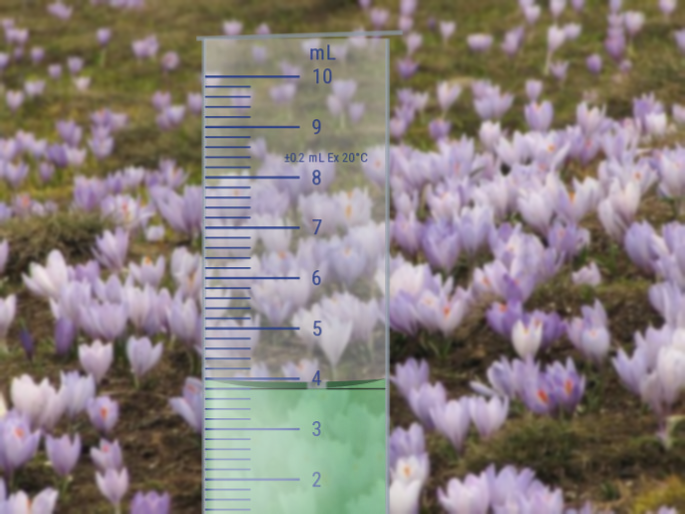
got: 3.8 mL
